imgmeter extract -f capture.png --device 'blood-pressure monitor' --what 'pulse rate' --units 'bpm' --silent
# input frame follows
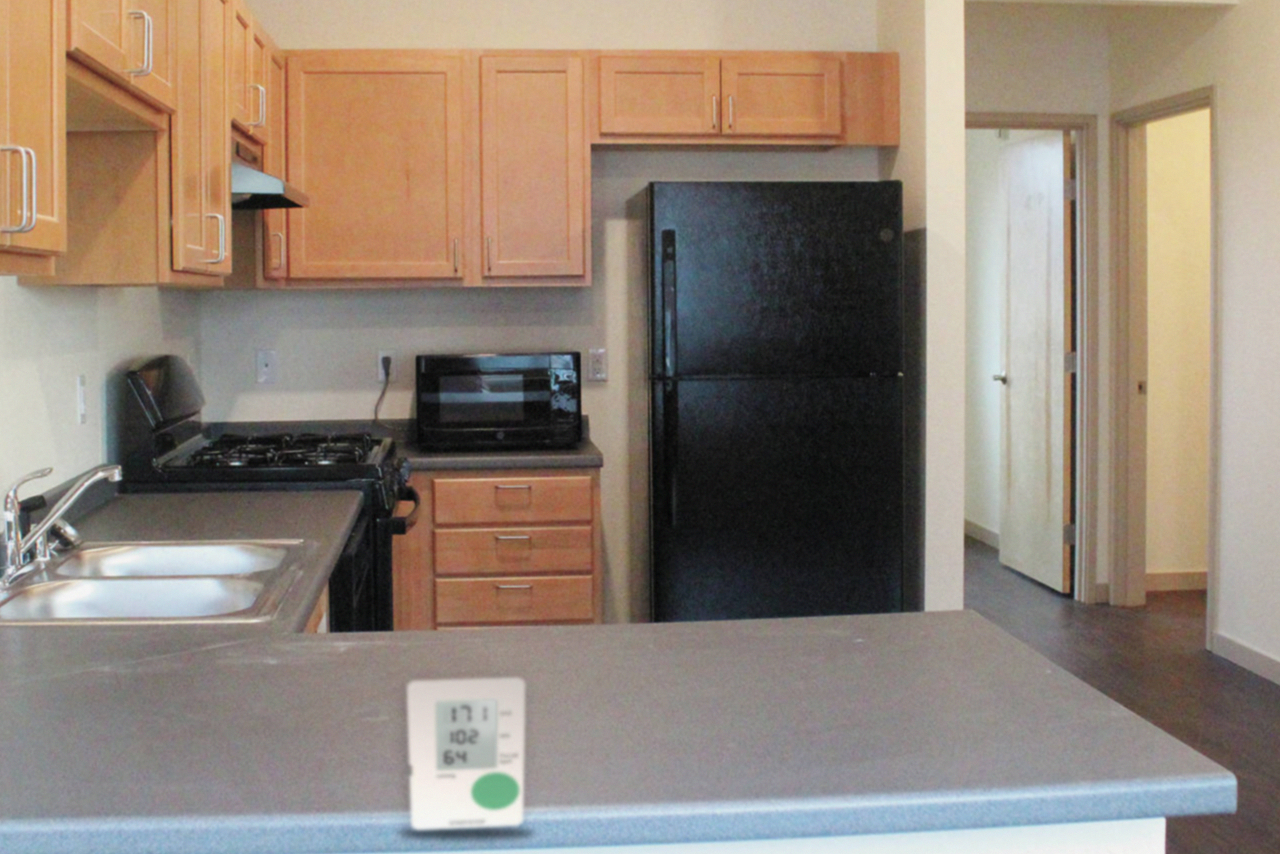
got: 64 bpm
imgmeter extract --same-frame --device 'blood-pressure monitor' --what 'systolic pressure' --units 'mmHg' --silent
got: 171 mmHg
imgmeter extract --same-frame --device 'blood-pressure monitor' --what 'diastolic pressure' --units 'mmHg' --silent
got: 102 mmHg
